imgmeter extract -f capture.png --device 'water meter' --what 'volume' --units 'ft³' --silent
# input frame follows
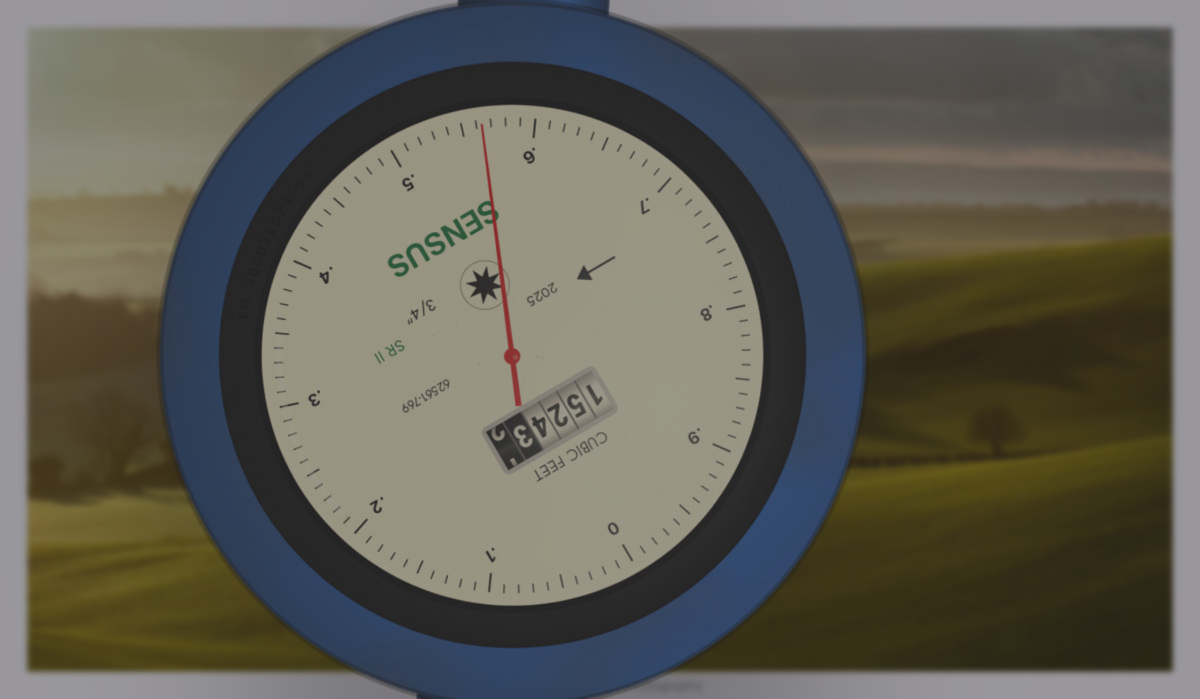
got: 152431.56 ft³
